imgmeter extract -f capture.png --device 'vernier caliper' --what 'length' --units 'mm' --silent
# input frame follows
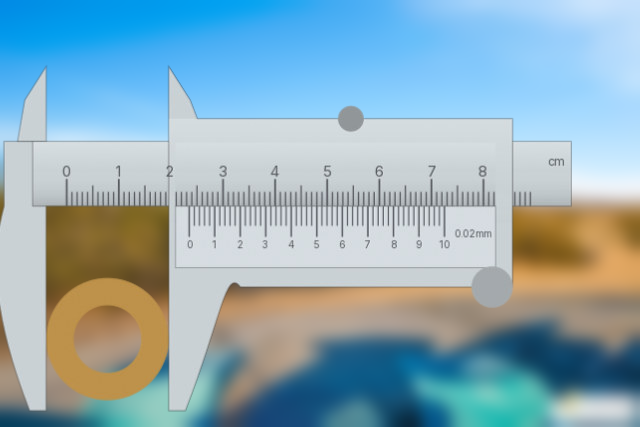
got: 23.5 mm
